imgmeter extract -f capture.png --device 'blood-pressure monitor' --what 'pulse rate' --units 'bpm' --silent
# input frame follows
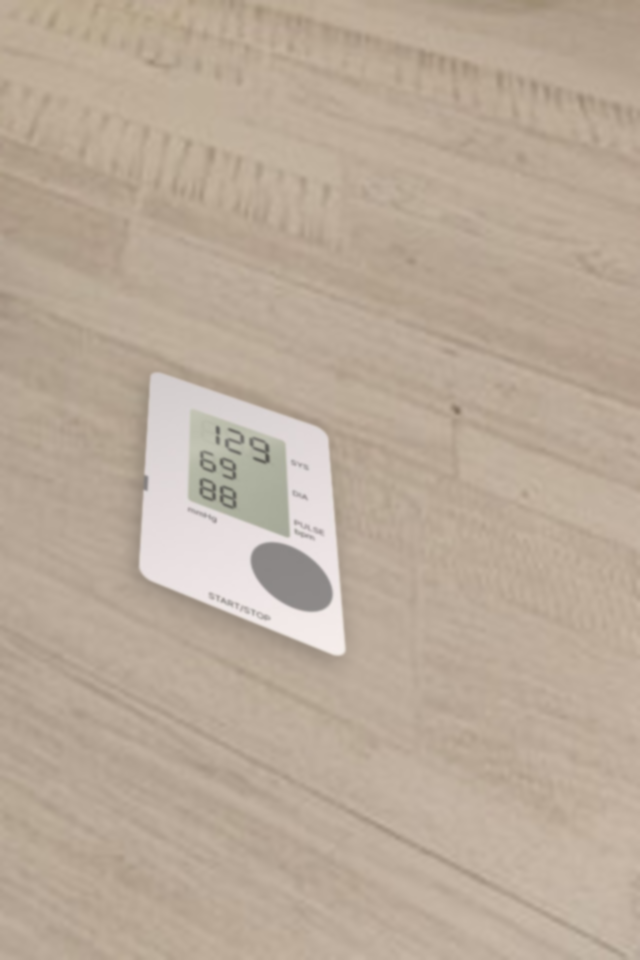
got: 88 bpm
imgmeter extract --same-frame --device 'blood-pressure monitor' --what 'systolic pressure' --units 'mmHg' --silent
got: 129 mmHg
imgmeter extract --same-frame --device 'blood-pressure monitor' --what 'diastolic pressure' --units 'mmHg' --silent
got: 69 mmHg
